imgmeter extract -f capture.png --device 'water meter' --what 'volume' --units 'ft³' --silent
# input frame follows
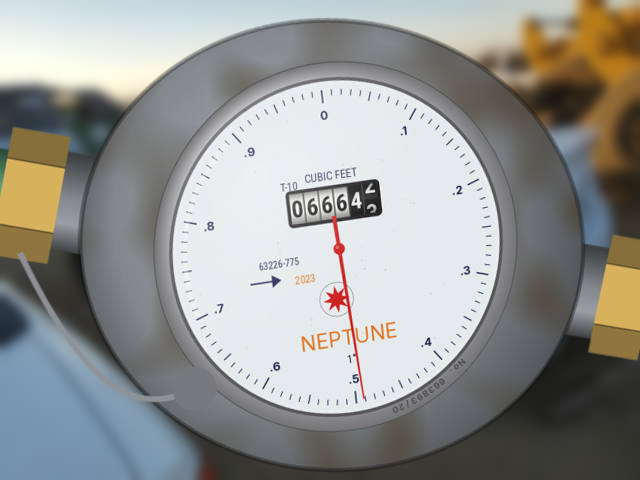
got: 66642.49 ft³
